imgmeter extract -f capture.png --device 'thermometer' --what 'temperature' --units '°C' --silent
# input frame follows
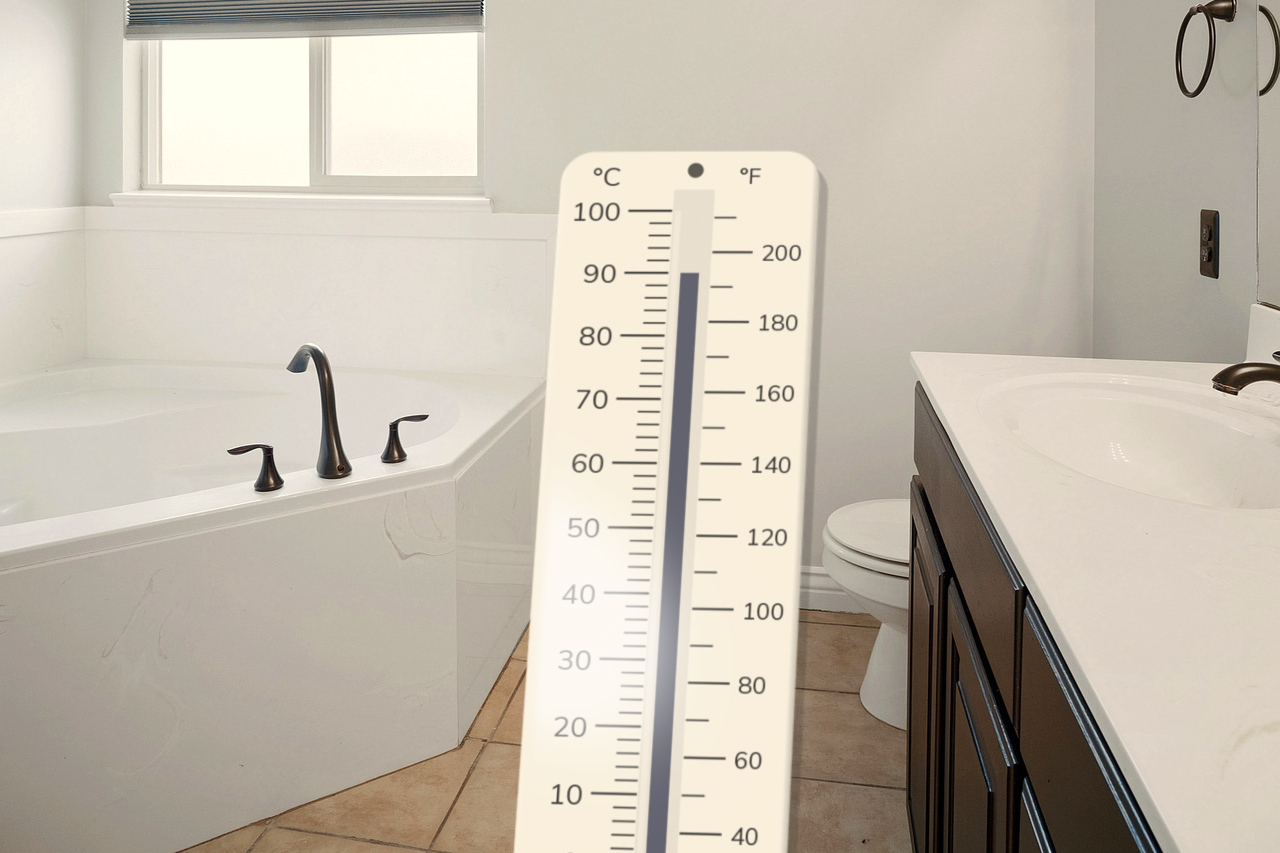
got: 90 °C
